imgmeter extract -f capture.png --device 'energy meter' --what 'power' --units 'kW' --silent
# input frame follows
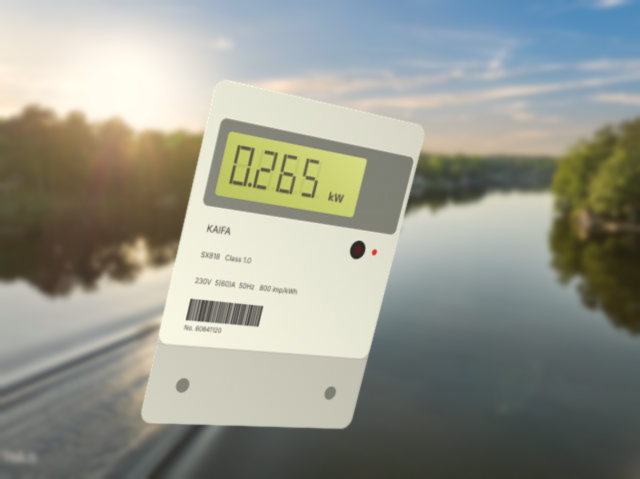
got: 0.265 kW
